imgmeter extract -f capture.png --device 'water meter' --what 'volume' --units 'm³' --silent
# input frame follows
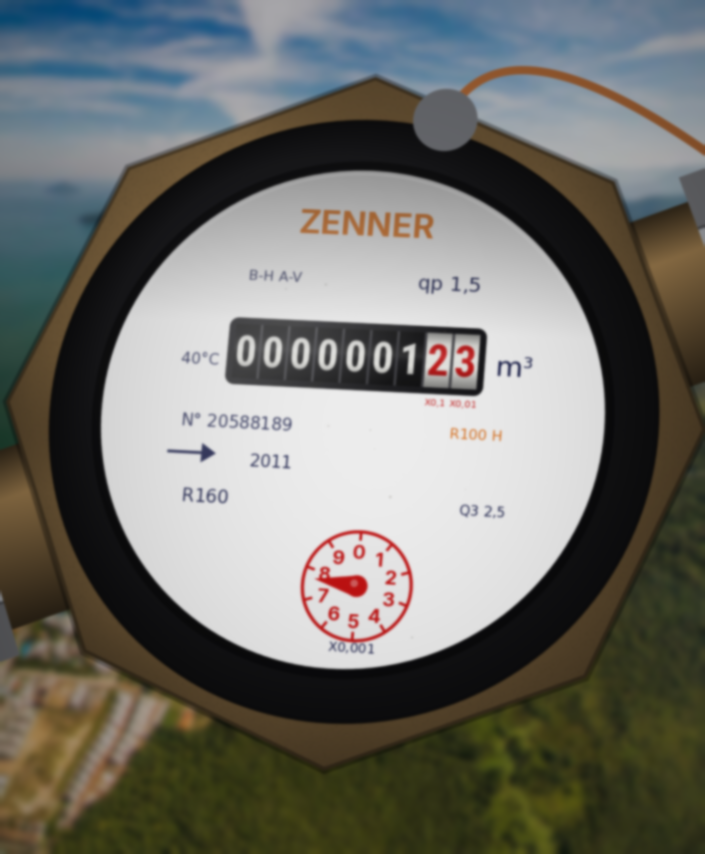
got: 1.237 m³
